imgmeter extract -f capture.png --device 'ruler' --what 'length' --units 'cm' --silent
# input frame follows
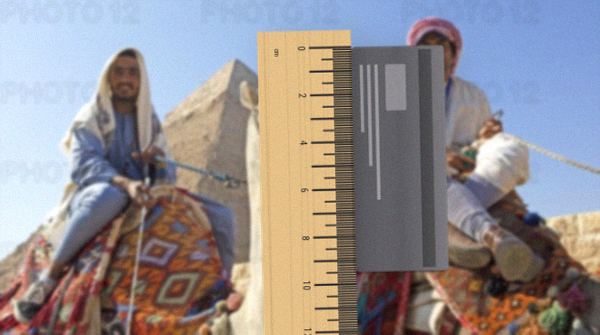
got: 9.5 cm
